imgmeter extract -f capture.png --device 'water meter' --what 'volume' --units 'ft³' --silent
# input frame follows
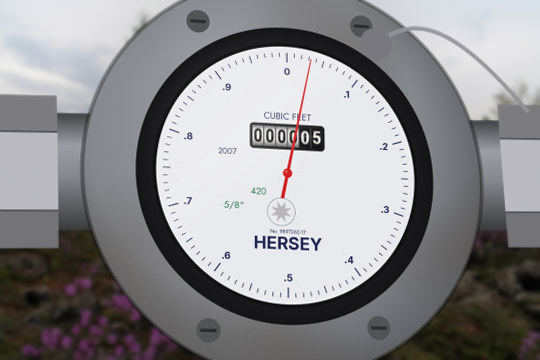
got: 5.03 ft³
